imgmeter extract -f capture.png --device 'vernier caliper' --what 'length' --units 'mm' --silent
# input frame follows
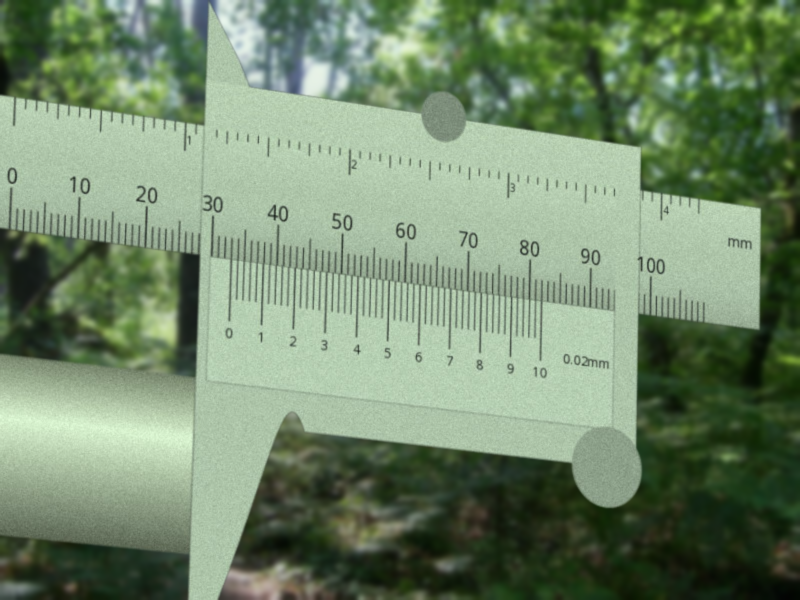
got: 33.0 mm
